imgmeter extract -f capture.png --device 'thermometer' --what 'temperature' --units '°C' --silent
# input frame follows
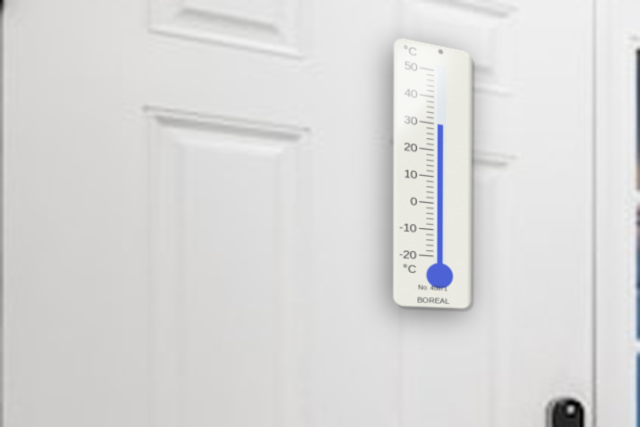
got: 30 °C
